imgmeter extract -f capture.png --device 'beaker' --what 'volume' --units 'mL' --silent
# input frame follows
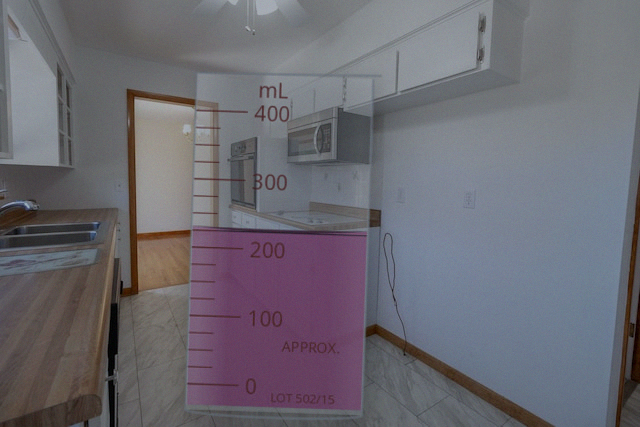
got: 225 mL
